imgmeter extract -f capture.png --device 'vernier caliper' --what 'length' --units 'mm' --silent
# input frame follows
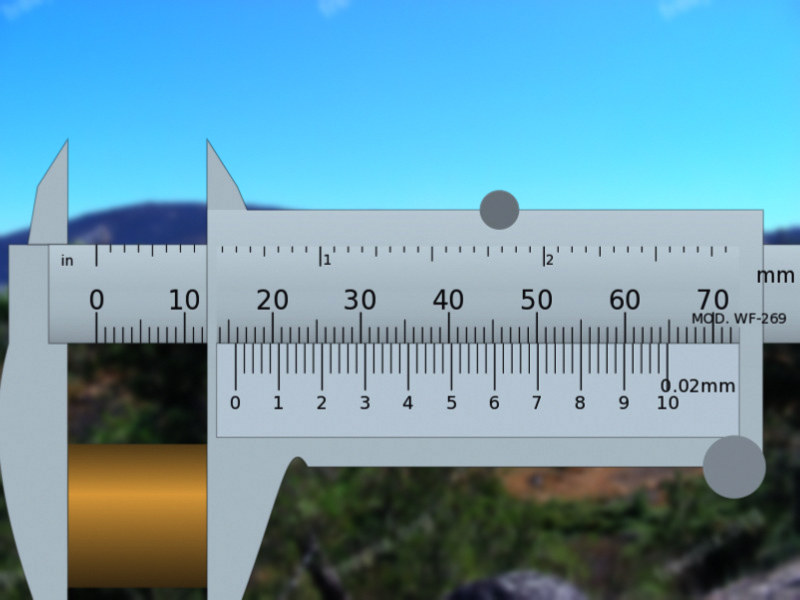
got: 15.8 mm
